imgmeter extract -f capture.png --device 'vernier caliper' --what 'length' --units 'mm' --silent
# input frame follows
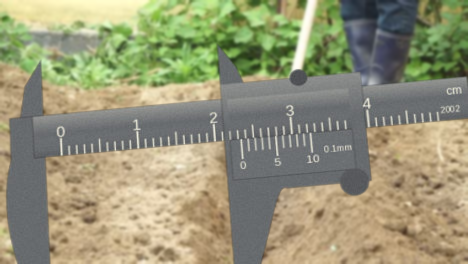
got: 23.4 mm
